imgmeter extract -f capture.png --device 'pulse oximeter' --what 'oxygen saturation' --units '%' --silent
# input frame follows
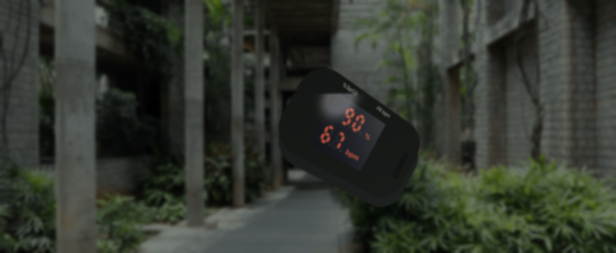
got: 90 %
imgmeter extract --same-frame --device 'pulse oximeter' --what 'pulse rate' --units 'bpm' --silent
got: 67 bpm
